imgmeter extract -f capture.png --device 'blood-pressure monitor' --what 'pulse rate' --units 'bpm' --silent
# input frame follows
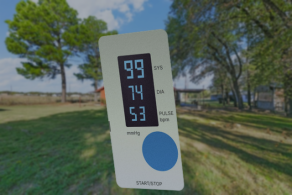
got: 53 bpm
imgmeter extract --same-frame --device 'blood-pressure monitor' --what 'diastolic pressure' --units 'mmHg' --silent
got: 74 mmHg
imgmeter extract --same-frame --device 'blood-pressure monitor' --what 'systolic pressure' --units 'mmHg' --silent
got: 99 mmHg
